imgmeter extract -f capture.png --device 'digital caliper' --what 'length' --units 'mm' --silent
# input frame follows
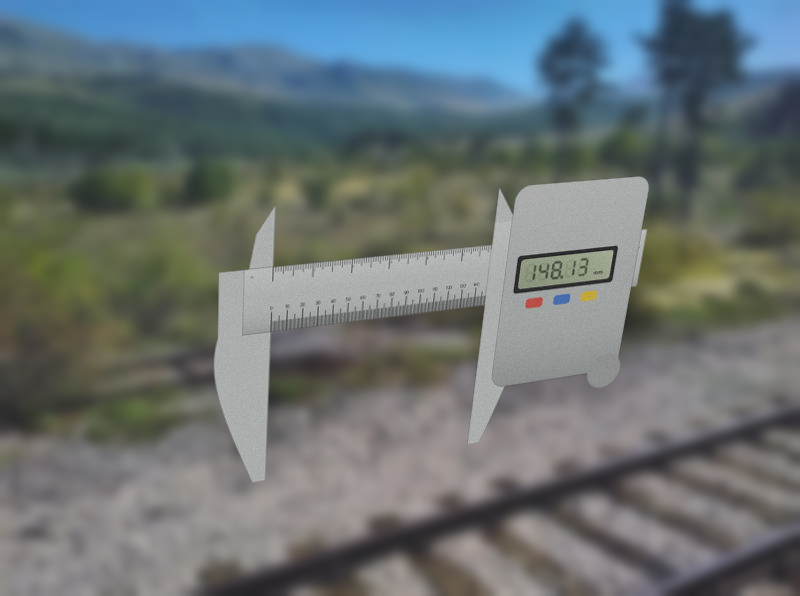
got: 148.13 mm
